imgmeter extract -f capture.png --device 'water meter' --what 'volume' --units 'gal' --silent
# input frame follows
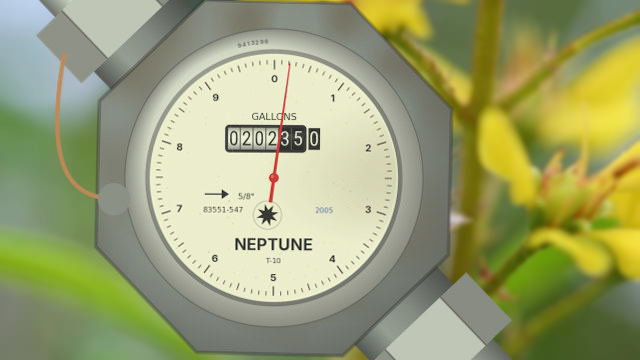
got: 202350.2 gal
